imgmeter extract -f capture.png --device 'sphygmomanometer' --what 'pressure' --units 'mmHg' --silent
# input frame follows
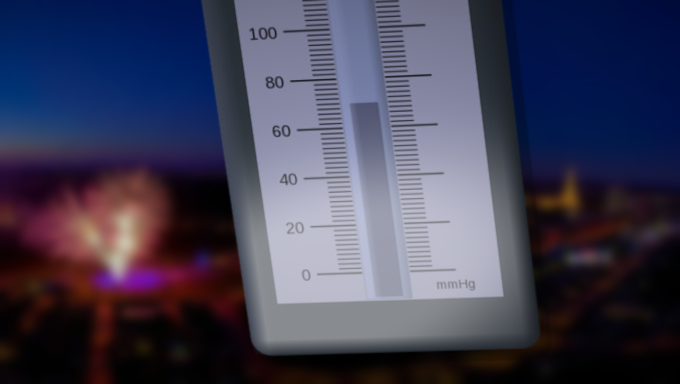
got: 70 mmHg
